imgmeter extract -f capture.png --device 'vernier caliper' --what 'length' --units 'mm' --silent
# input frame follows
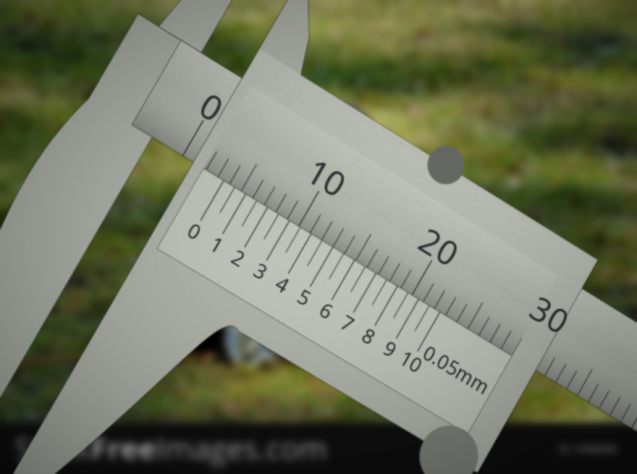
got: 3.5 mm
